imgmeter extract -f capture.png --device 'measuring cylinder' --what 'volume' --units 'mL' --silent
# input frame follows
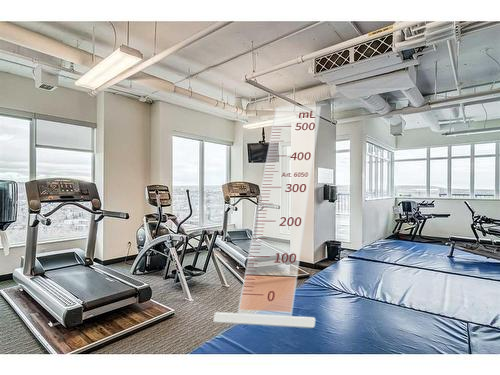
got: 50 mL
